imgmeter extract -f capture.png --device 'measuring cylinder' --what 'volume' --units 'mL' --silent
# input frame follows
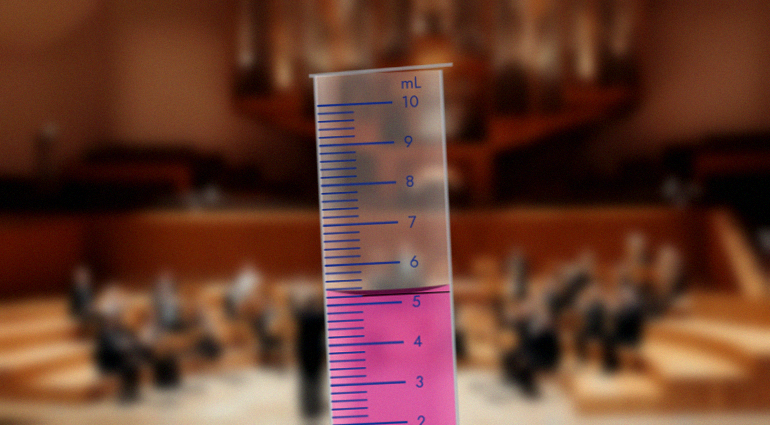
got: 5.2 mL
